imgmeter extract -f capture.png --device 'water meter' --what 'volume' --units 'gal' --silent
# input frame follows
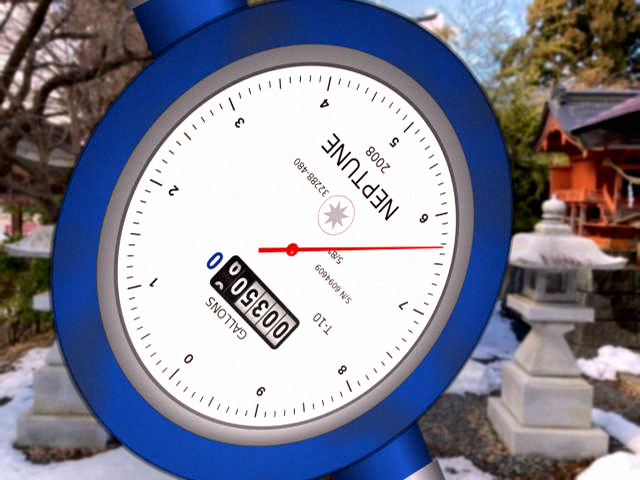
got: 35086.3 gal
